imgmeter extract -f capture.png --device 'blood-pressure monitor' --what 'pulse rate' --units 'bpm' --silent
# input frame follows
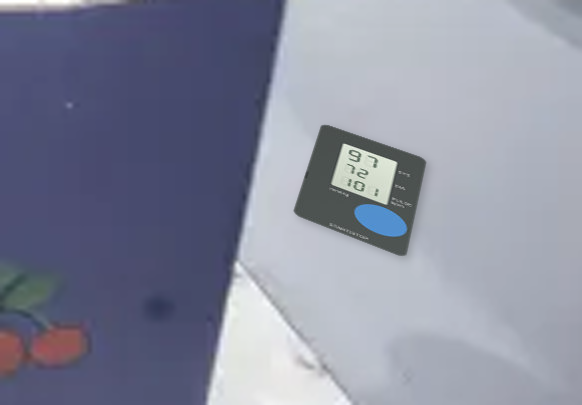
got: 101 bpm
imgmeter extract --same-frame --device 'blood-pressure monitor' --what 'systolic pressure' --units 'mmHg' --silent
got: 97 mmHg
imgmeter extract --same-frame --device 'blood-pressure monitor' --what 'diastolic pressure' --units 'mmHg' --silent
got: 72 mmHg
